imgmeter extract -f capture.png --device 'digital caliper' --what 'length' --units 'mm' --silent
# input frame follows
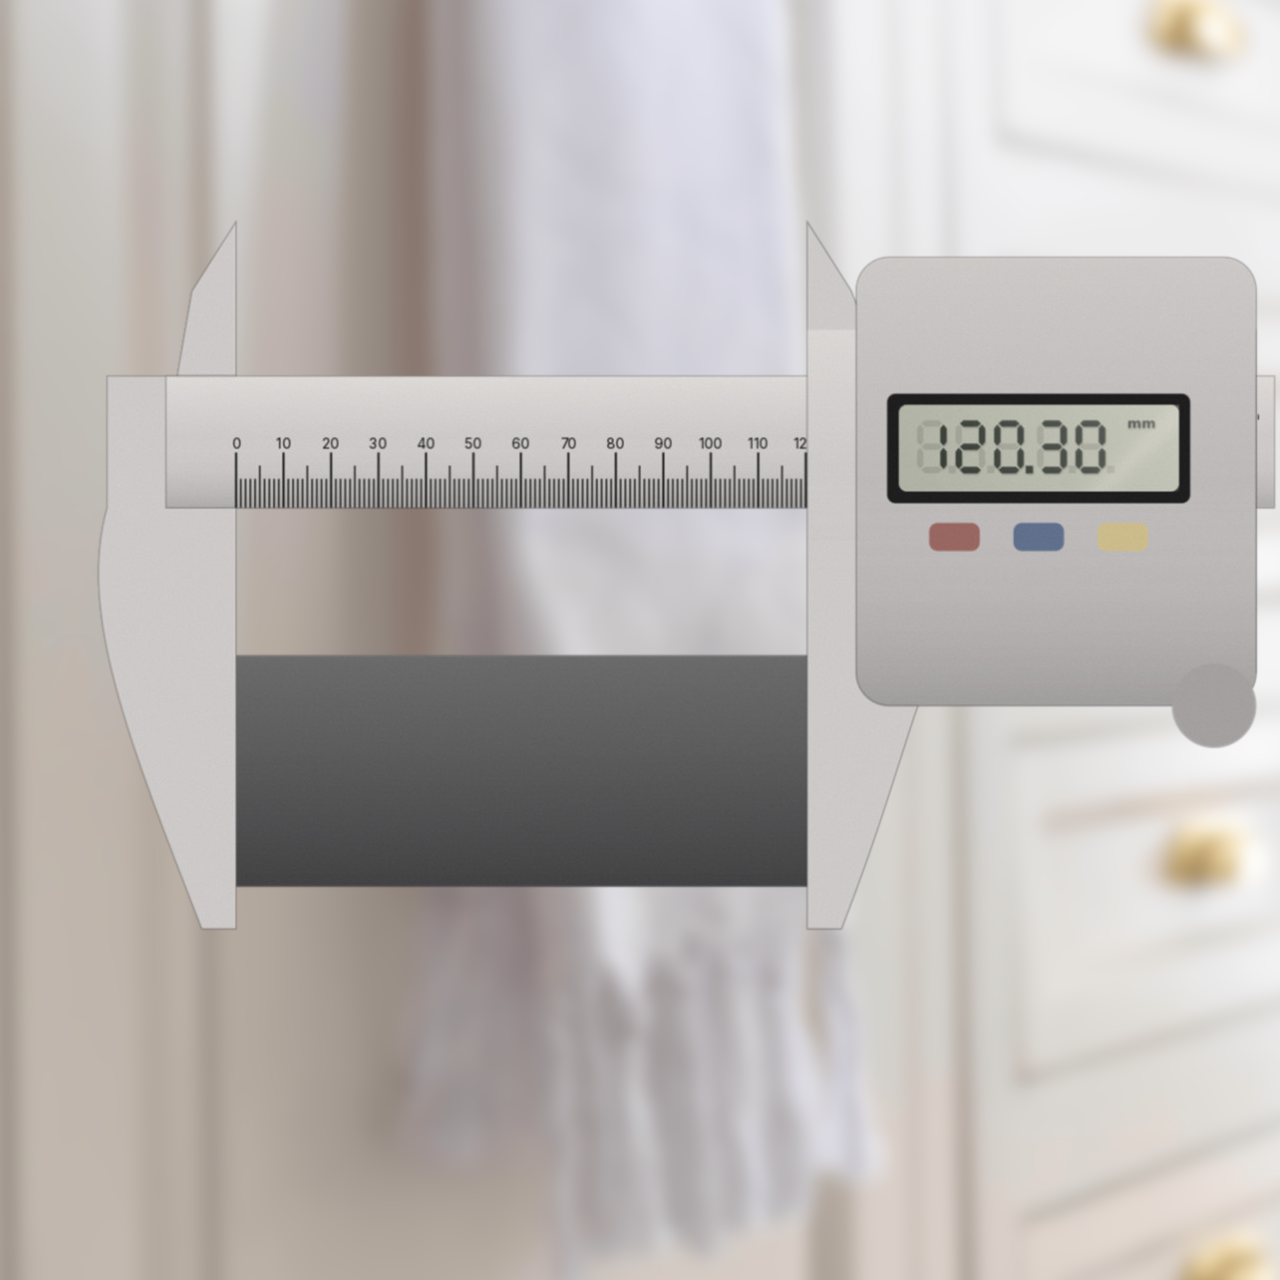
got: 120.30 mm
